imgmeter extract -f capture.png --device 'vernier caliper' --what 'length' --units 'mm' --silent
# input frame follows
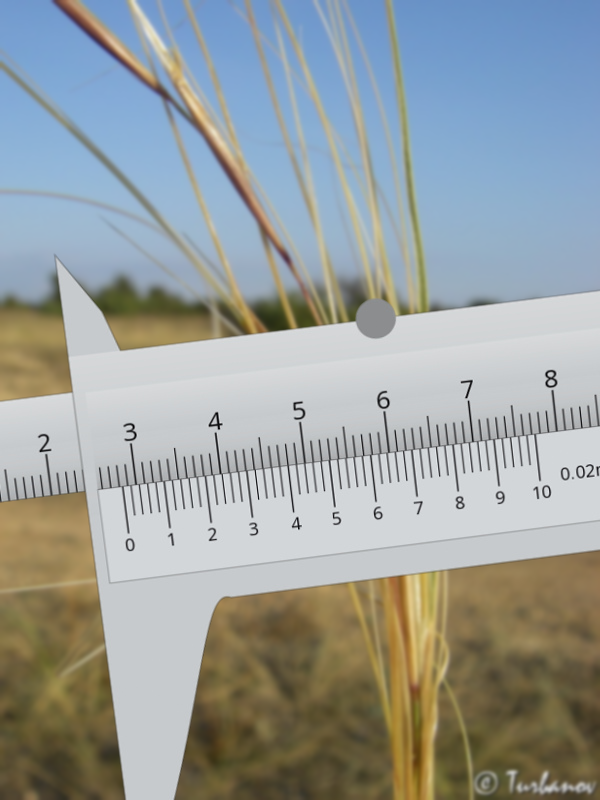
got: 28.4 mm
